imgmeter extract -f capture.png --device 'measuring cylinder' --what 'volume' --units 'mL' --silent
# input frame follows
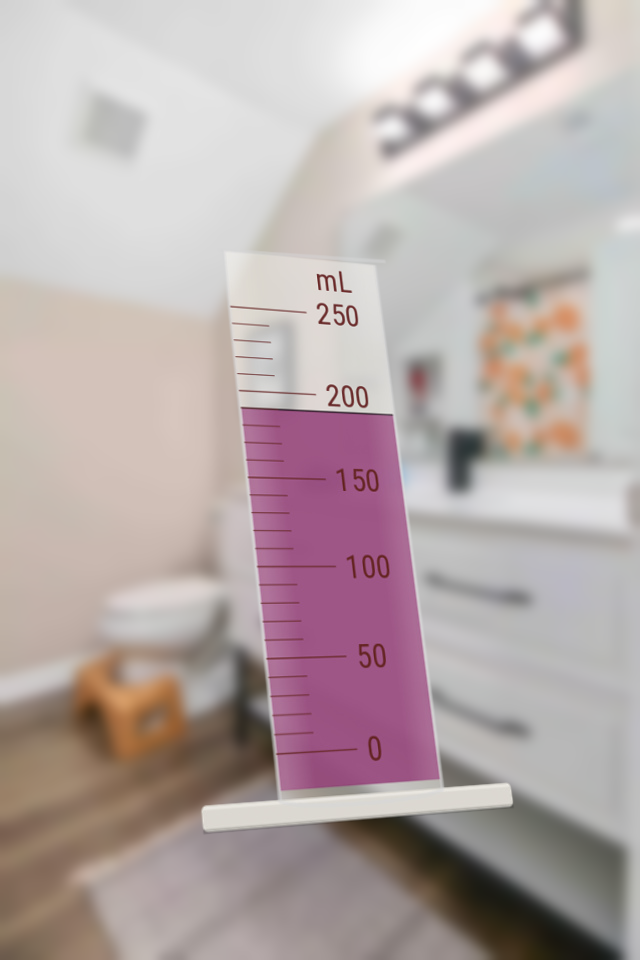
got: 190 mL
